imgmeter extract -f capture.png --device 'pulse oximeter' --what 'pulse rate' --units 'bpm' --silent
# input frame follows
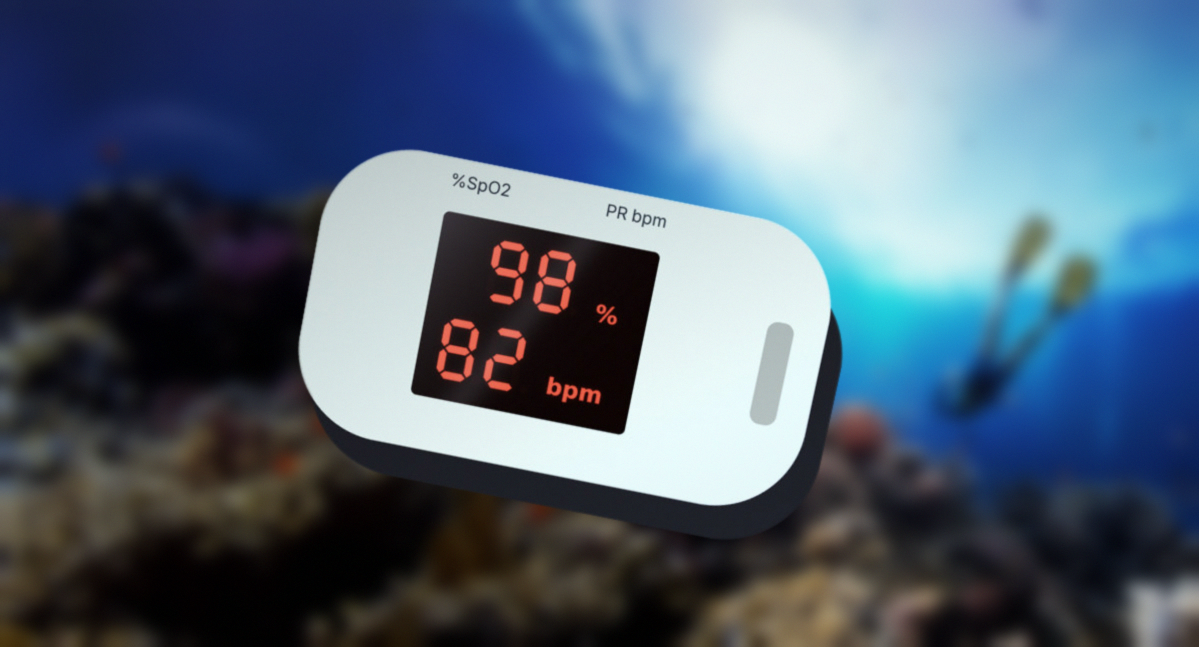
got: 82 bpm
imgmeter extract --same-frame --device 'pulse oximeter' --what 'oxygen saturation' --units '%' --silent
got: 98 %
